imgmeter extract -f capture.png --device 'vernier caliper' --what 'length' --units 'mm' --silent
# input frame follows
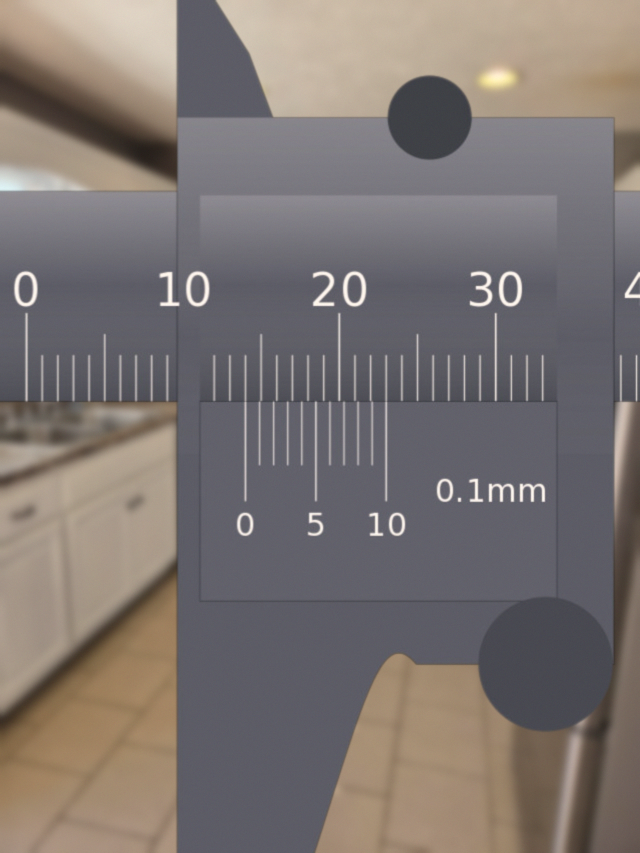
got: 14.0 mm
